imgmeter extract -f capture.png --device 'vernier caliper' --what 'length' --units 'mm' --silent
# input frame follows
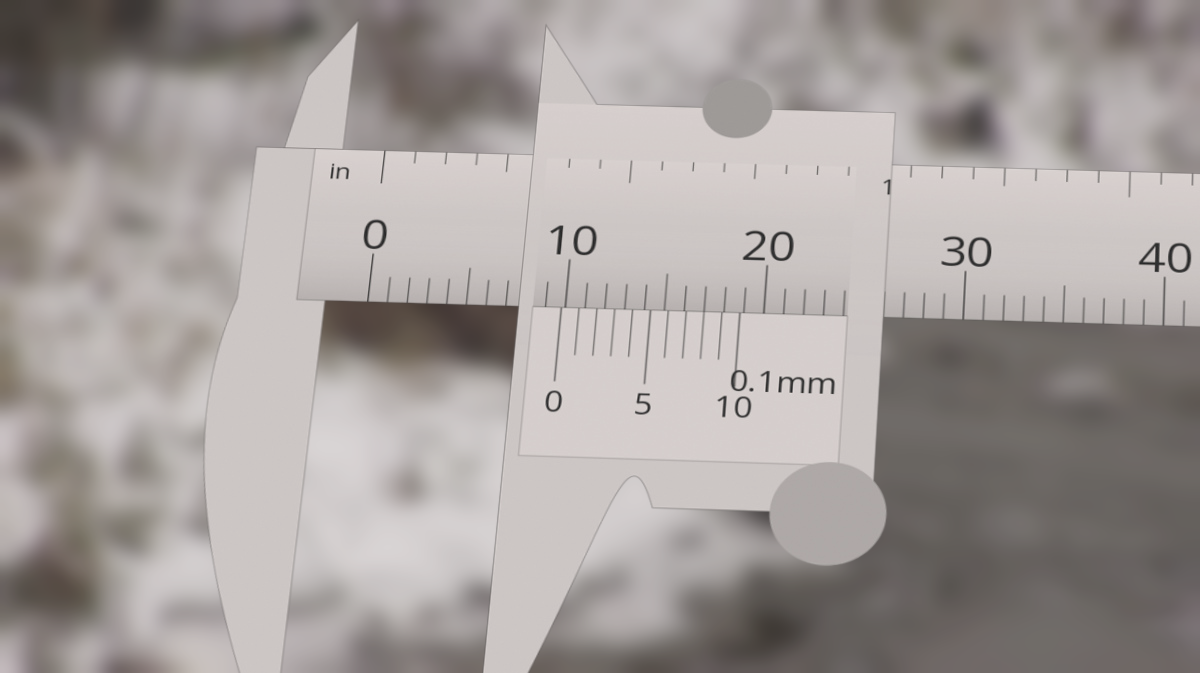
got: 9.8 mm
